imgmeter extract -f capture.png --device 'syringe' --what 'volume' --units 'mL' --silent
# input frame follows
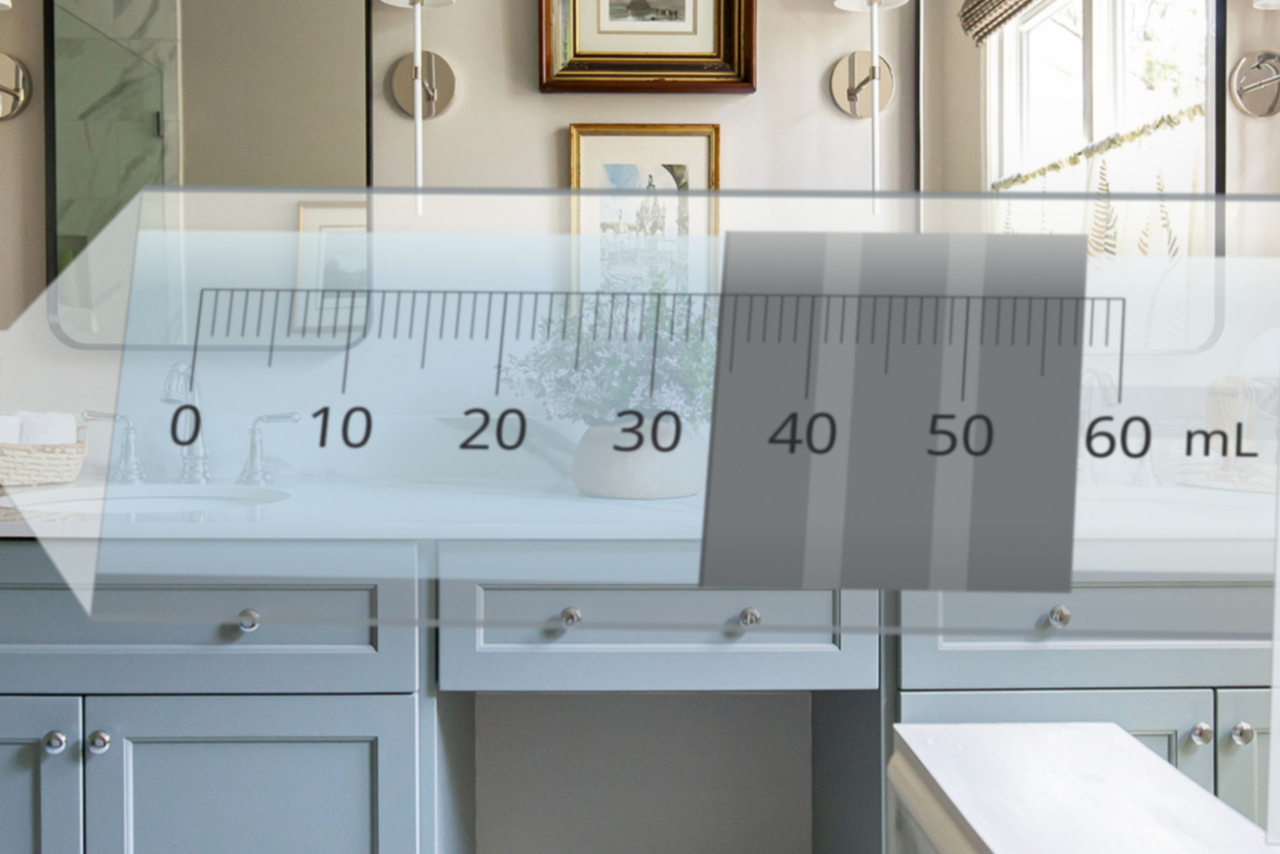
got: 34 mL
